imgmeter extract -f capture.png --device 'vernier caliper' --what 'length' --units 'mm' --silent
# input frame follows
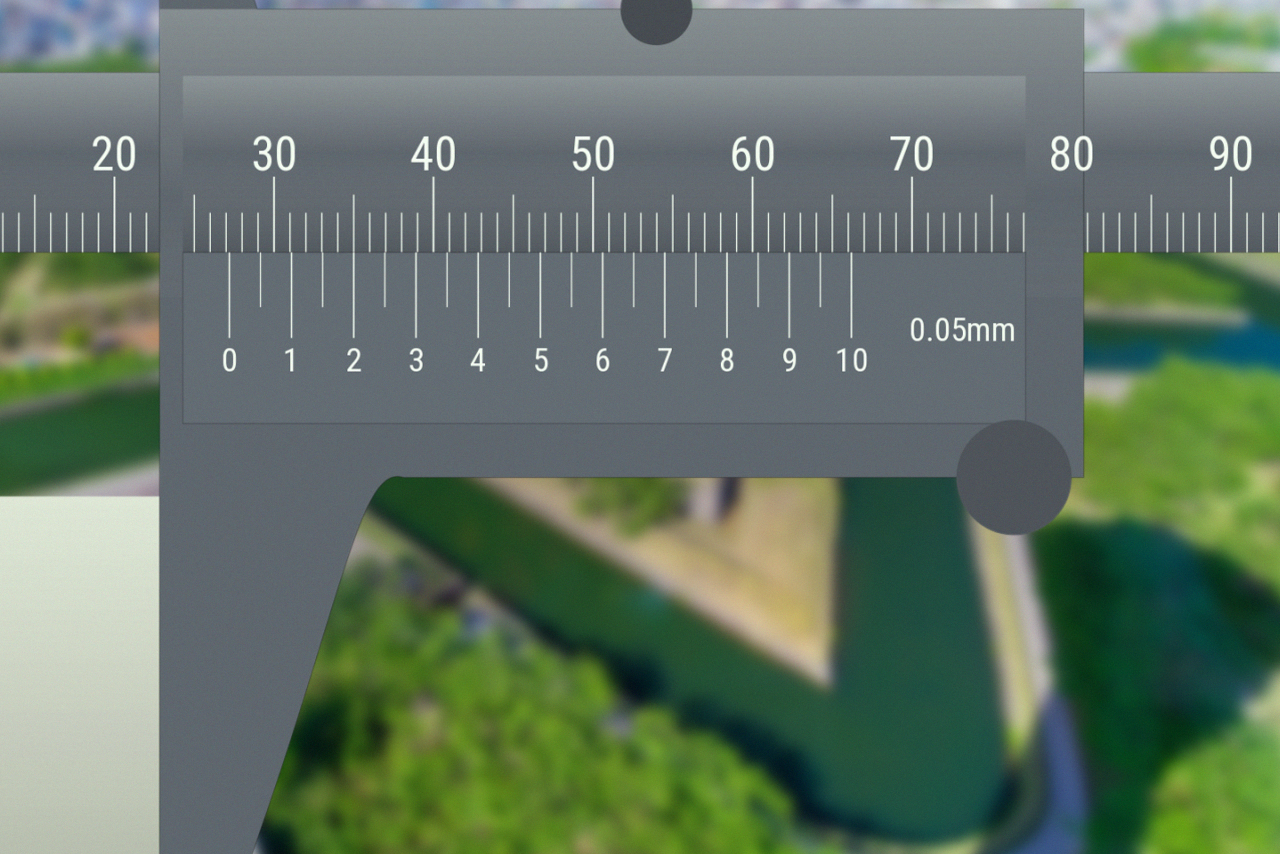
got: 27.2 mm
